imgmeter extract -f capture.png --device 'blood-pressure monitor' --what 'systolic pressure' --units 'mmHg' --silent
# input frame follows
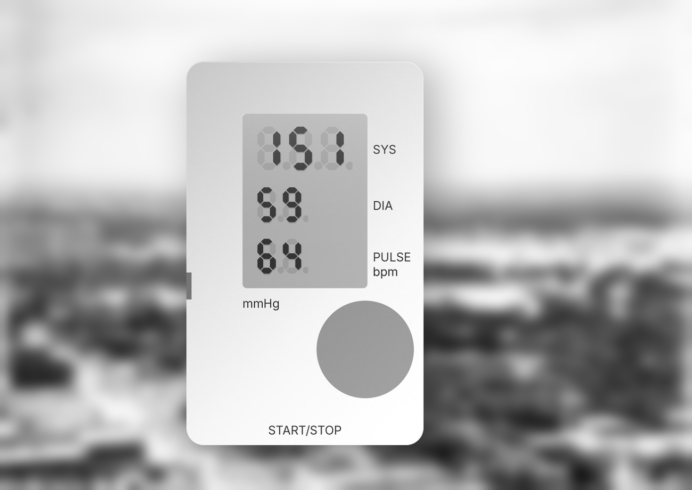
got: 151 mmHg
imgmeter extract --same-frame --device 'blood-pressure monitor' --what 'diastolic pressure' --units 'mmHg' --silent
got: 59 mmHg
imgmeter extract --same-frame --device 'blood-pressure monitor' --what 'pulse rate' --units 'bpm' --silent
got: 64 bpm
